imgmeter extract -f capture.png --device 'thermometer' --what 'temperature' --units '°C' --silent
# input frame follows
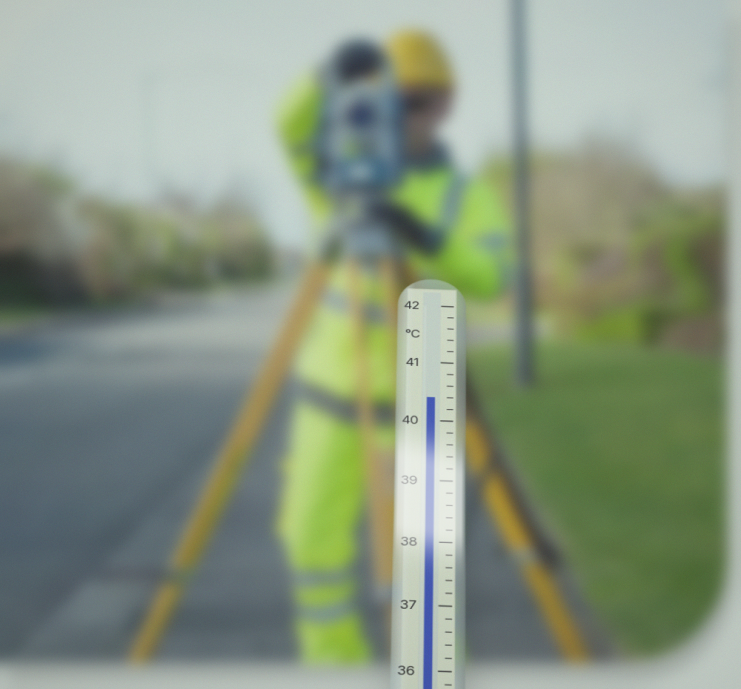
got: 40.4 °C
